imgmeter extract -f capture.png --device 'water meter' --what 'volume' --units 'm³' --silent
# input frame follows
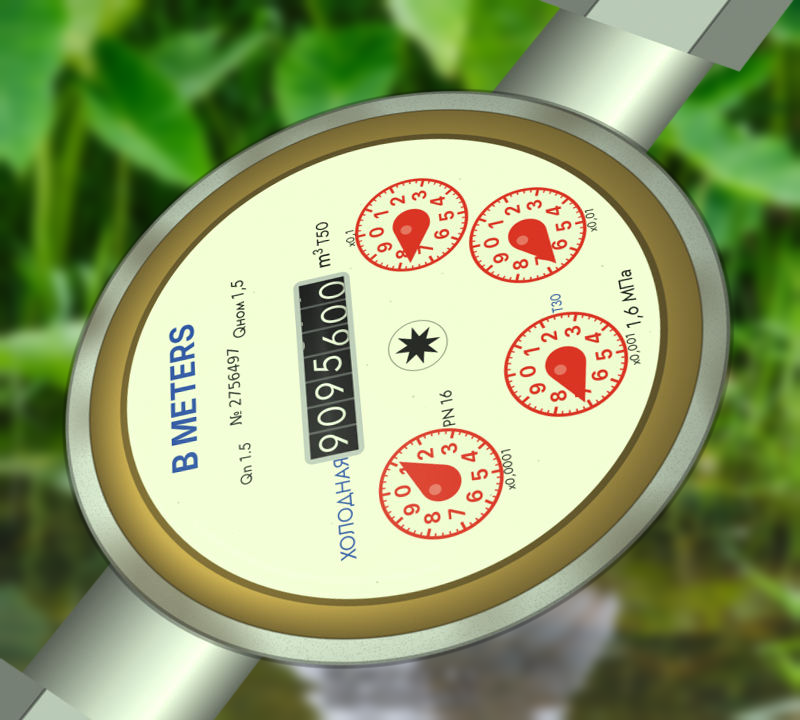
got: 9095599.7671 m³
